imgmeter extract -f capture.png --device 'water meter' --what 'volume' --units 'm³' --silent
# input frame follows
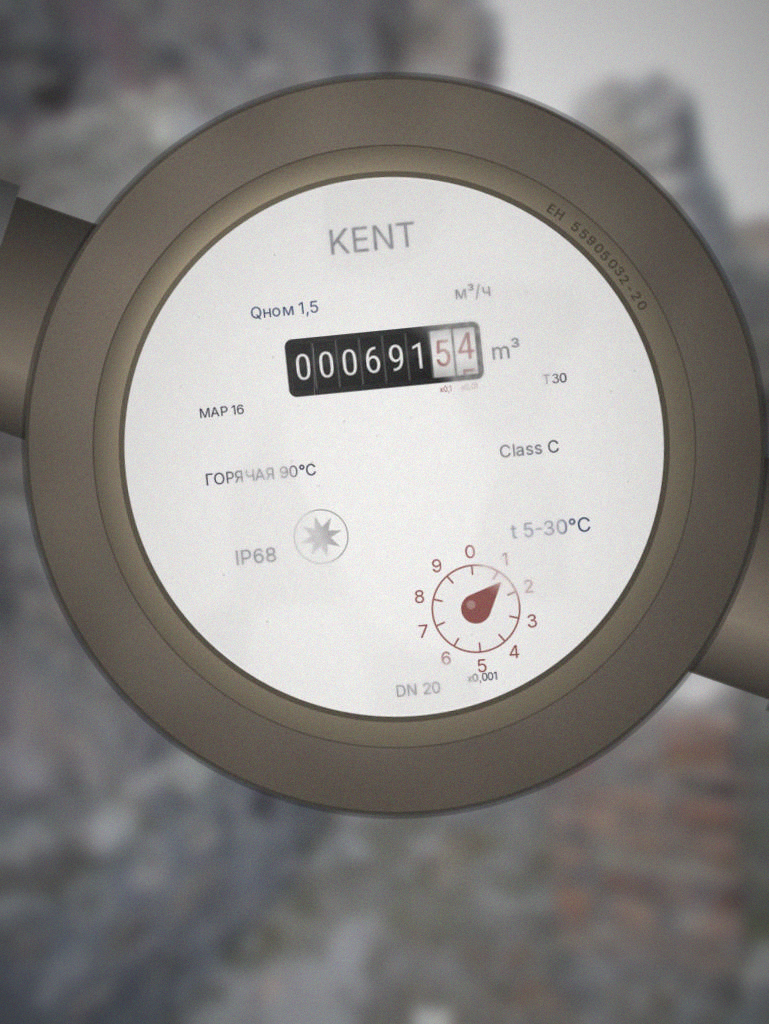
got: 691.541 m³
